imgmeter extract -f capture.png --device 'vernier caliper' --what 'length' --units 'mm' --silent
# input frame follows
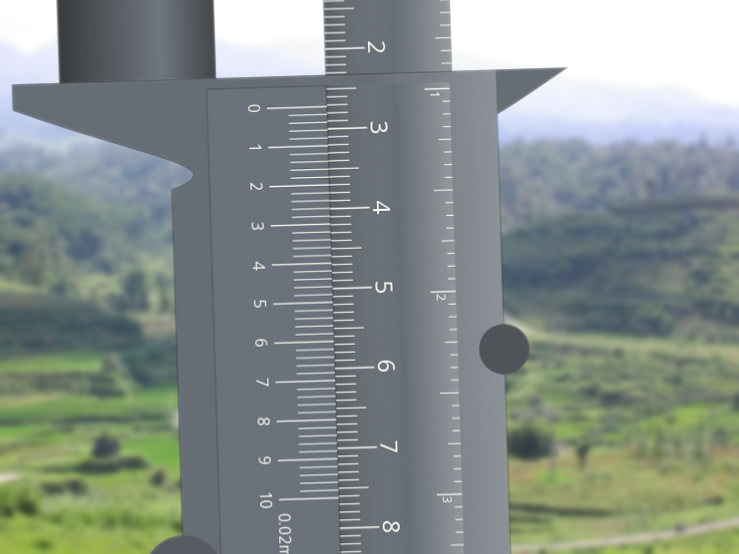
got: 27.2 mm
